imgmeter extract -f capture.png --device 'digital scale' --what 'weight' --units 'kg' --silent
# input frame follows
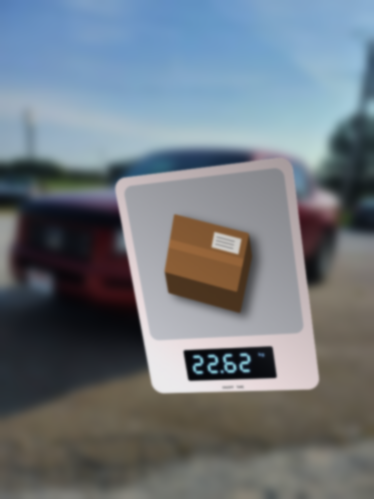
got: 22.62 kg
